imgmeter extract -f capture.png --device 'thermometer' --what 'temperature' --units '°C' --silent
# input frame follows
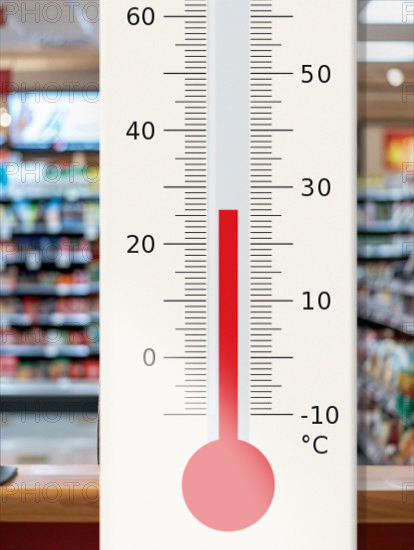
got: 26 °C
